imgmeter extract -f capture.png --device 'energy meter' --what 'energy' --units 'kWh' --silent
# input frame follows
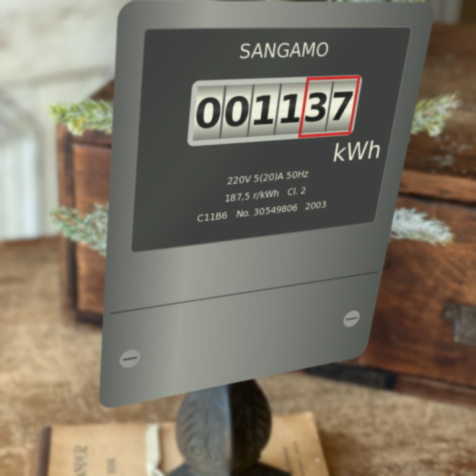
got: 11.37 kWh
